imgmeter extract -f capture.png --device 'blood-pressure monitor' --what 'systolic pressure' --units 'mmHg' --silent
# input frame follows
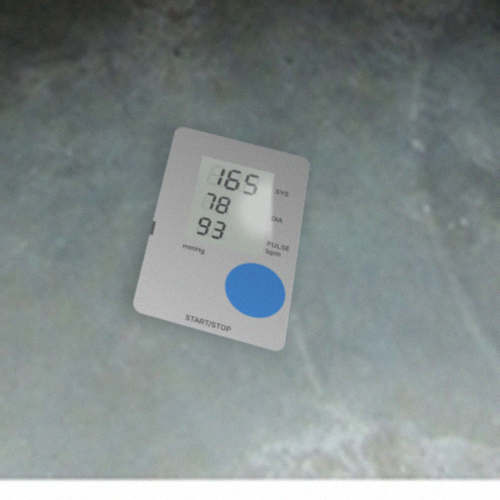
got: 165 mmHg
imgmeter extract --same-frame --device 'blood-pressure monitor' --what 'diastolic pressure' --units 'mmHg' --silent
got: 78 mmHg
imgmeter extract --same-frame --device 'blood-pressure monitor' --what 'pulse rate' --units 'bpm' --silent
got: 93 bpm
